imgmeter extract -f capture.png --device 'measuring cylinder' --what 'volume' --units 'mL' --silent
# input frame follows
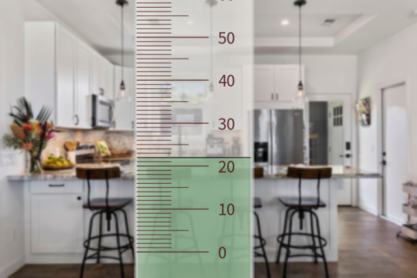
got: 22 mL
